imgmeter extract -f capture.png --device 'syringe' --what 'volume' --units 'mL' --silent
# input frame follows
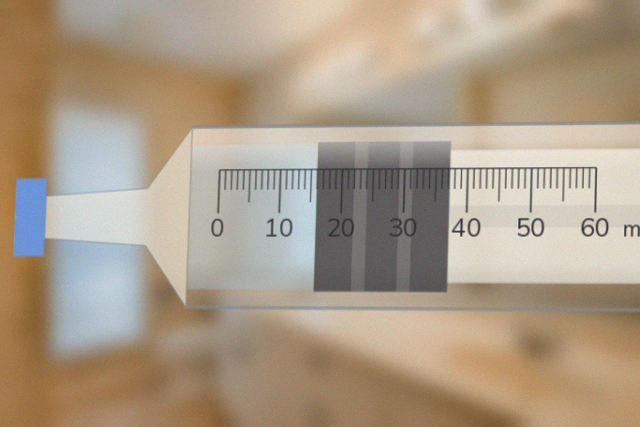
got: 16 mL
